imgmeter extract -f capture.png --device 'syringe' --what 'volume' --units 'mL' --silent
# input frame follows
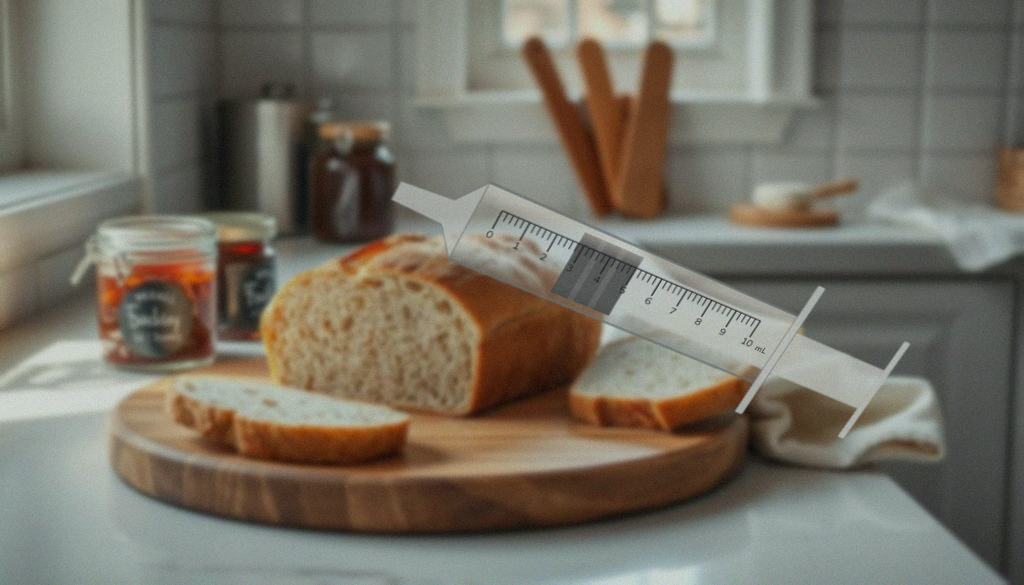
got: 2.8 mL
